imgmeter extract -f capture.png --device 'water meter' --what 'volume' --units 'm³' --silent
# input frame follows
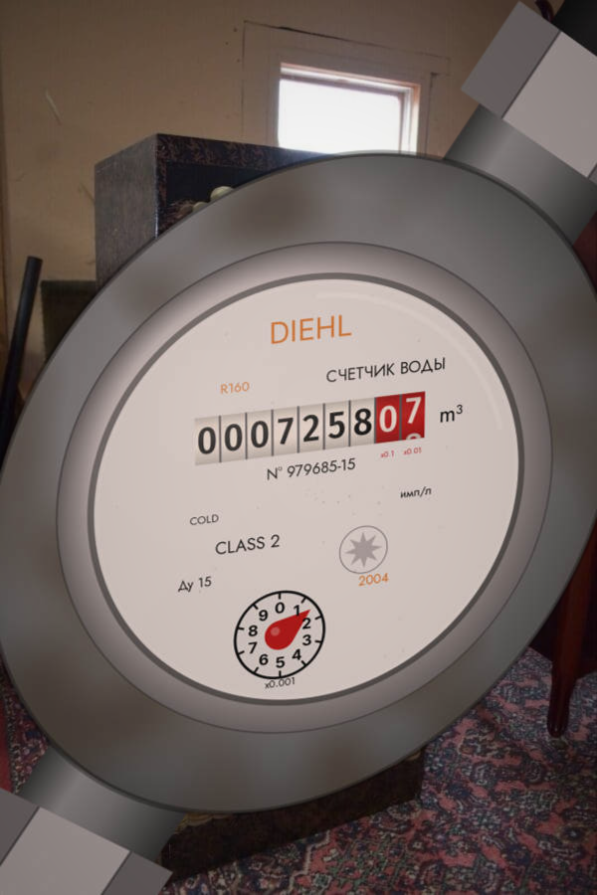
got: 7258.071 m³
